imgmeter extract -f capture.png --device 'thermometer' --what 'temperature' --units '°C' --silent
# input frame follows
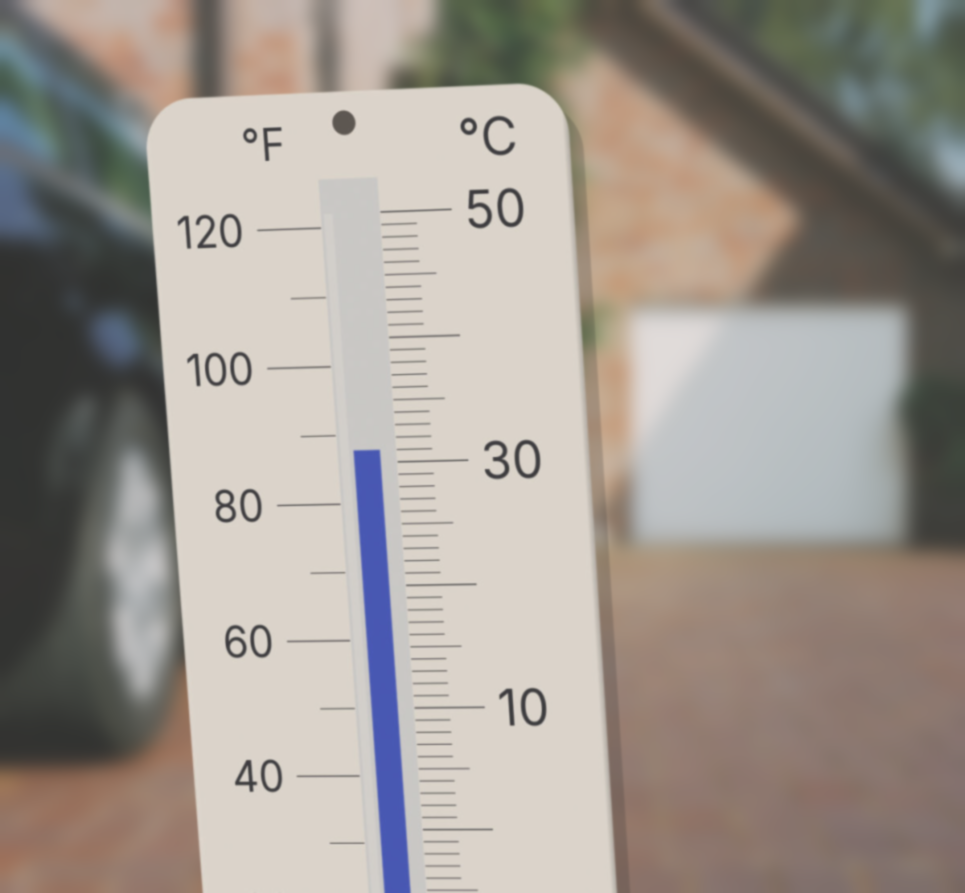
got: 31 °C
